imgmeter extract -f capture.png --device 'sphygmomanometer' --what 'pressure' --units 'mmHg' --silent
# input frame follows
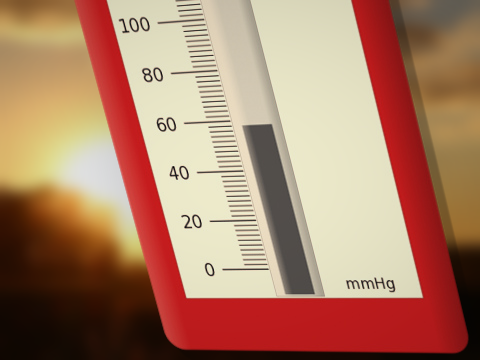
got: 58 mmHg
